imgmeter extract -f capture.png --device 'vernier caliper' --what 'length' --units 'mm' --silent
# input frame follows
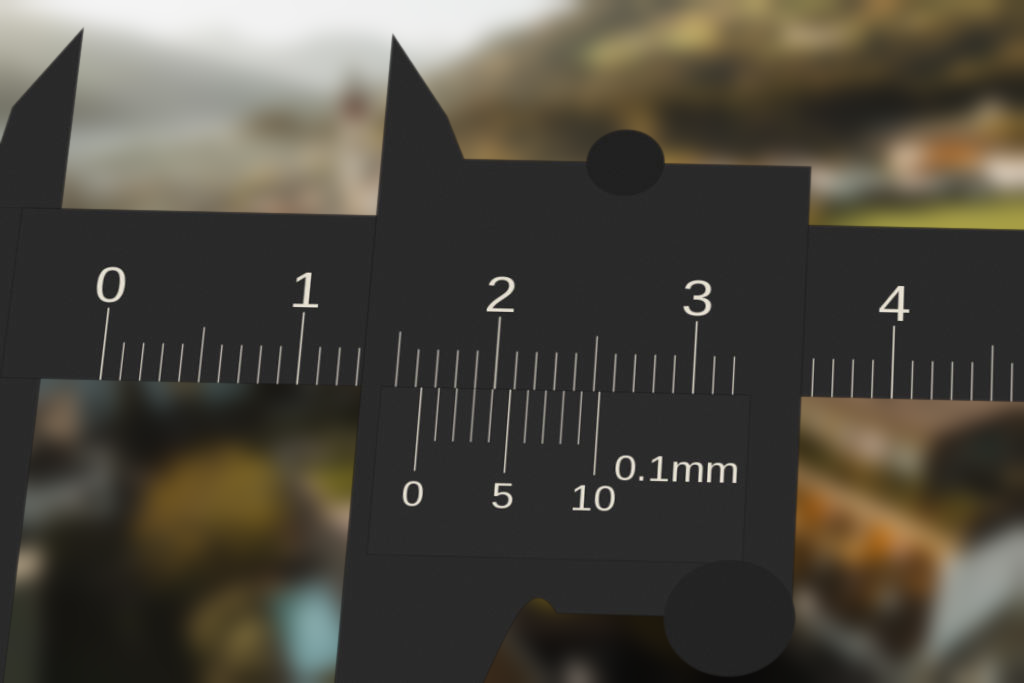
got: 16.3 mm
